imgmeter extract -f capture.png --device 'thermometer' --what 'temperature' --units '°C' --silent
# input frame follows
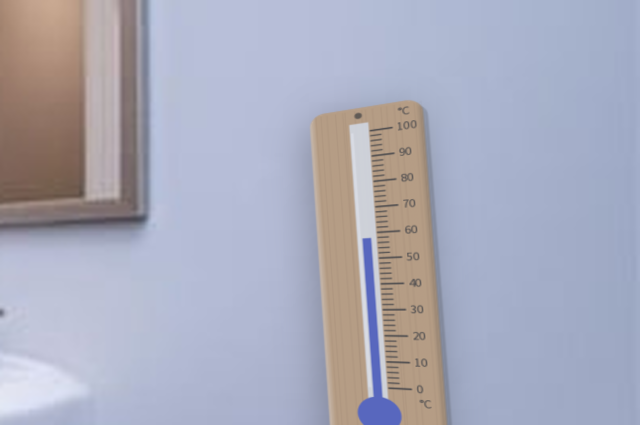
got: 58 °C
